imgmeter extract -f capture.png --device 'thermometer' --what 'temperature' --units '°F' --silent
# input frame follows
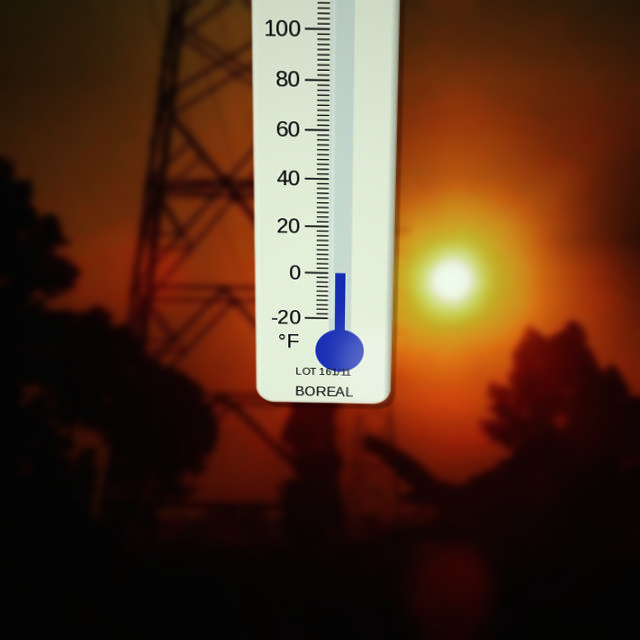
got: 0 °F
